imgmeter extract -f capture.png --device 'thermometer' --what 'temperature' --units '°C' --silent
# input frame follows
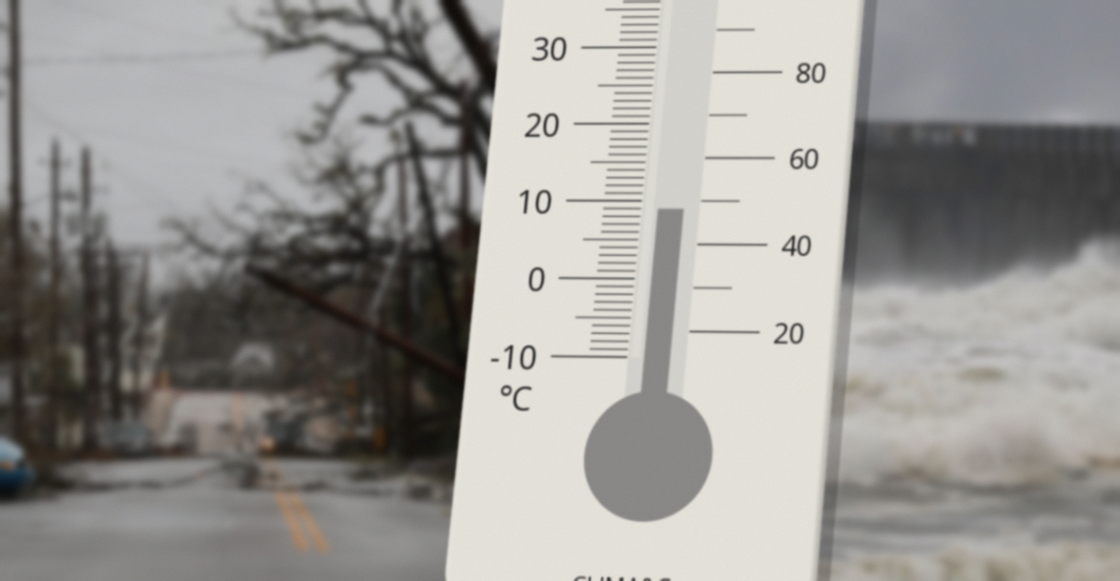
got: 9 °C
